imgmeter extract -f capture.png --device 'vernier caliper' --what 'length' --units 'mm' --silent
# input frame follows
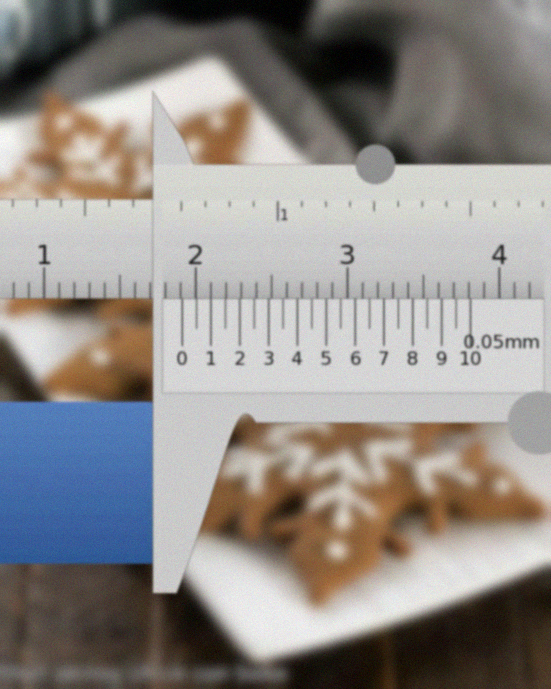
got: 19.1 mm
